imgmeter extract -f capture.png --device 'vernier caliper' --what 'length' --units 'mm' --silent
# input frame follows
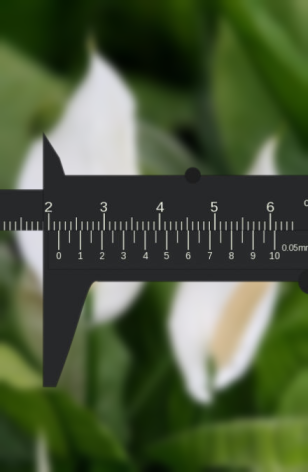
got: 21.8 mm
